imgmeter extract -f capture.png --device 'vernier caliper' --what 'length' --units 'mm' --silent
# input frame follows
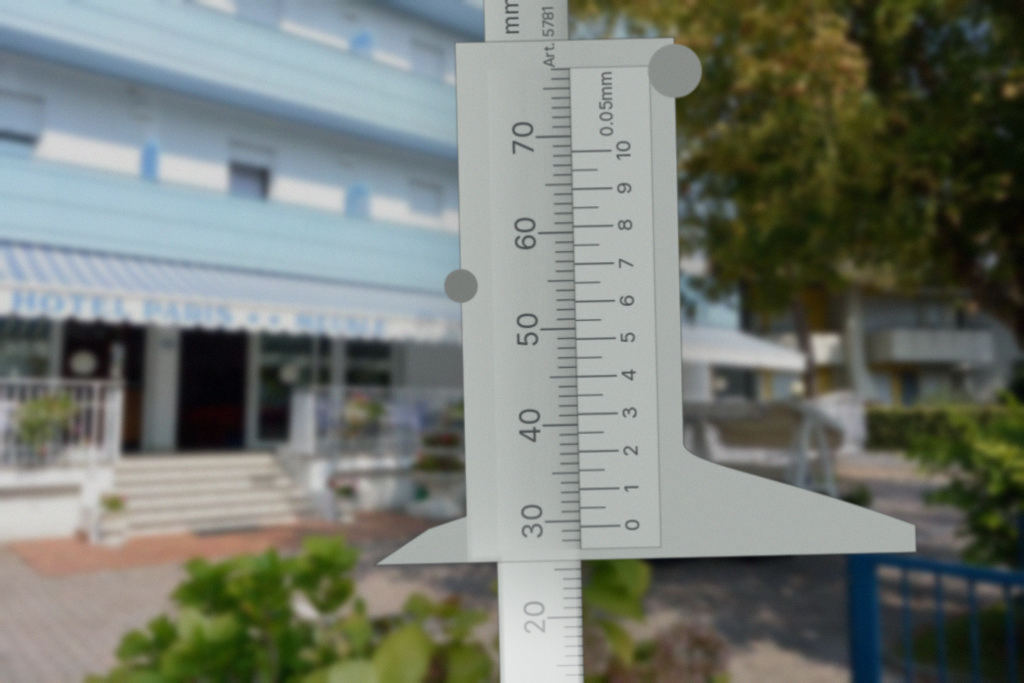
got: 29.4 mm
